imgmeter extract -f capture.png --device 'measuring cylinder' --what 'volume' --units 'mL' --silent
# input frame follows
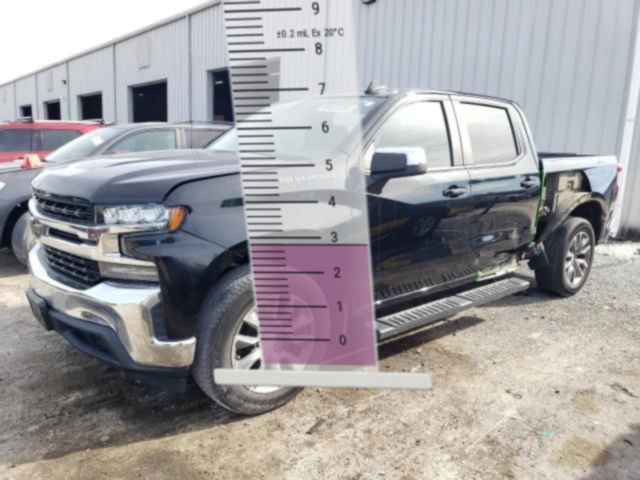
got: 2.8 mL
